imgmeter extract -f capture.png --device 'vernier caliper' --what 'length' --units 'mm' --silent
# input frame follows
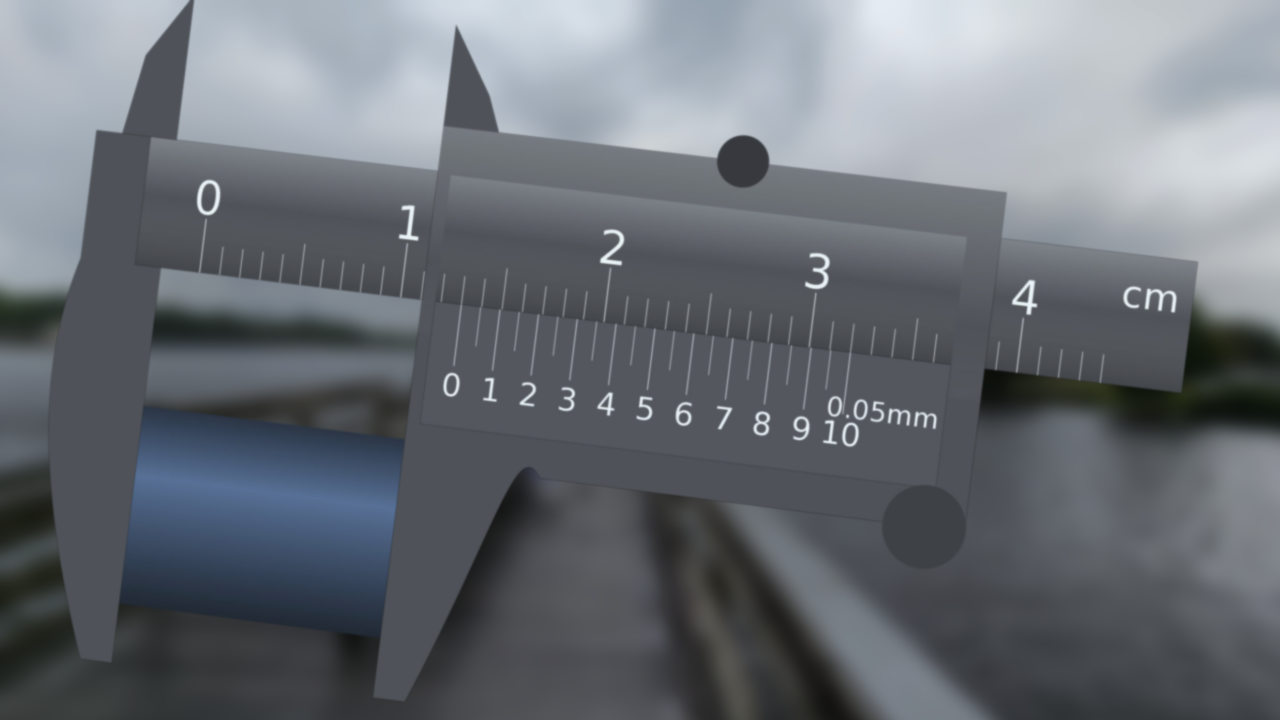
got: 13.0 mm
